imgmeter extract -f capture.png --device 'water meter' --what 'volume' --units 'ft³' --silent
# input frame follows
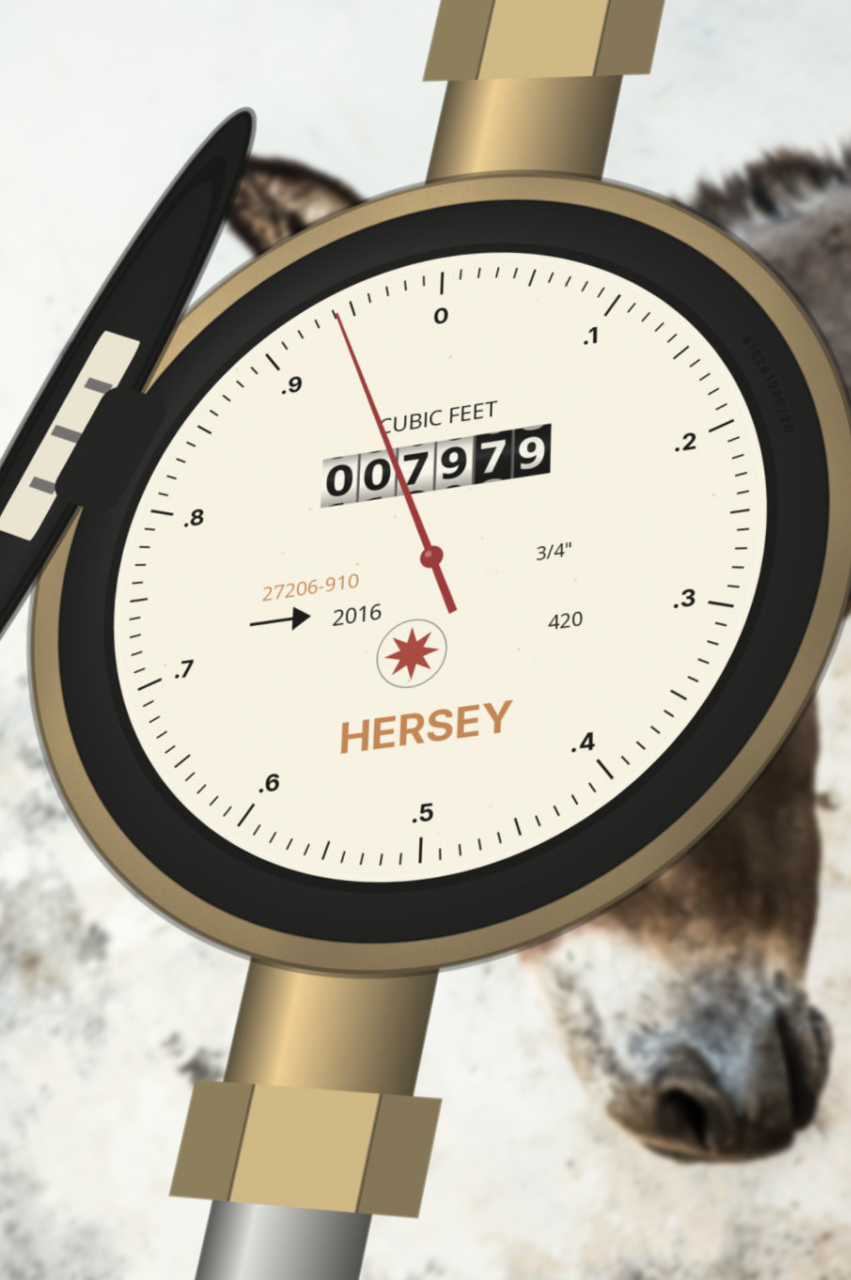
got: 7978.94 ft³
